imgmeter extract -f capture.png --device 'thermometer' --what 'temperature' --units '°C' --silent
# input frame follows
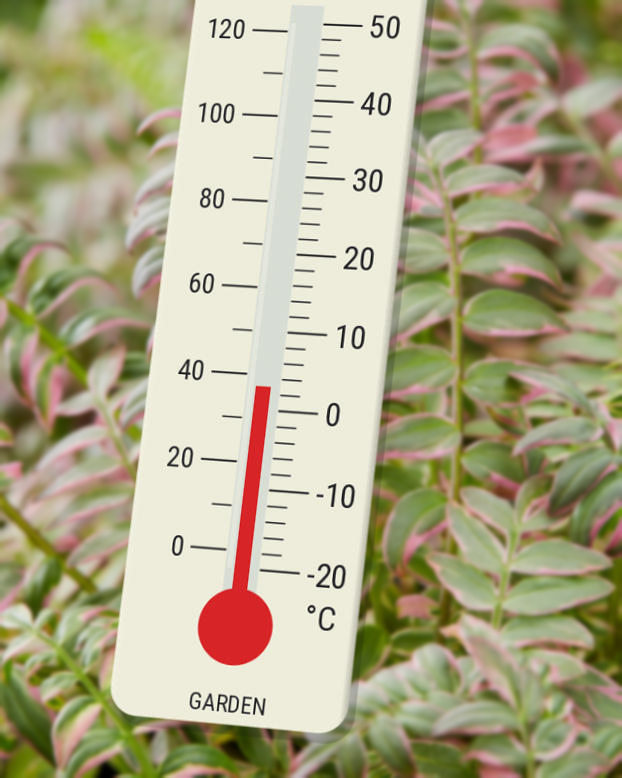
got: 3 °C
